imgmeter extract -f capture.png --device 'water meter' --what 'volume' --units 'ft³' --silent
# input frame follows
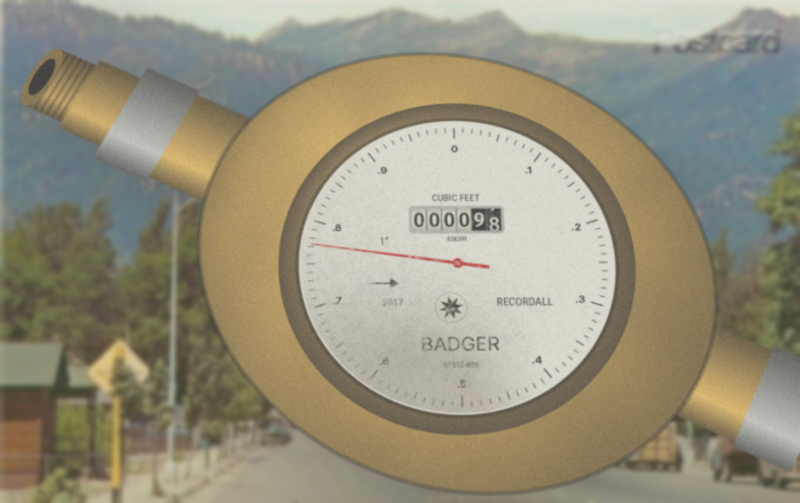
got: 97.77 ft³
